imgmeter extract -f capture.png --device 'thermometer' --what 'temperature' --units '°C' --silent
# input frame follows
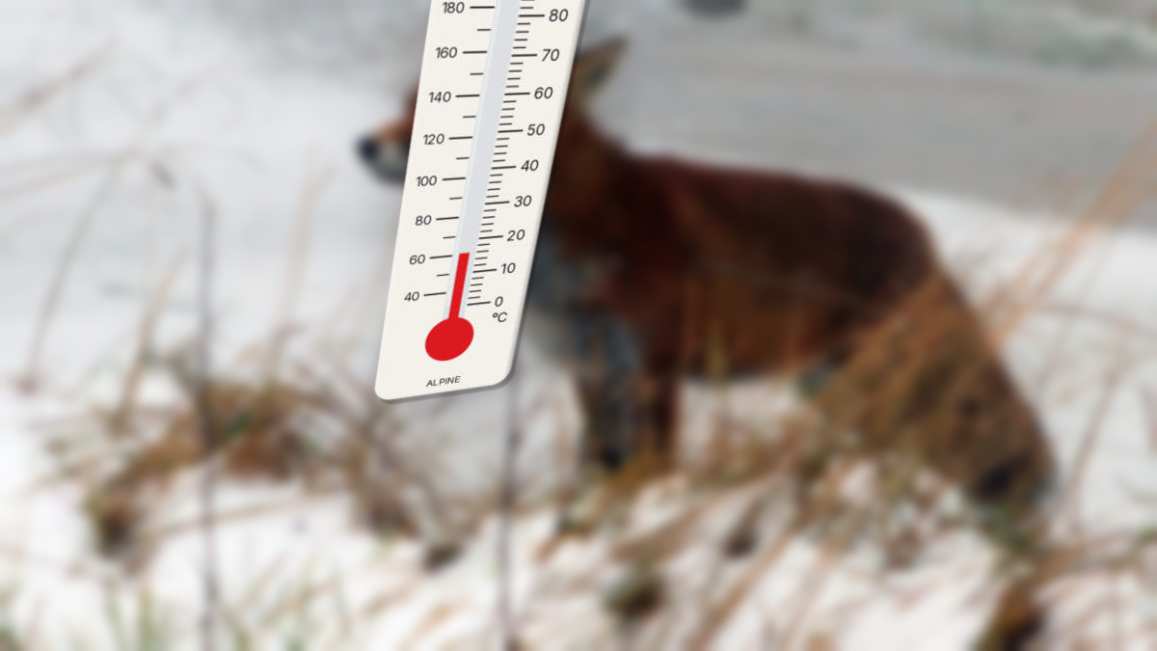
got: 16 °C
